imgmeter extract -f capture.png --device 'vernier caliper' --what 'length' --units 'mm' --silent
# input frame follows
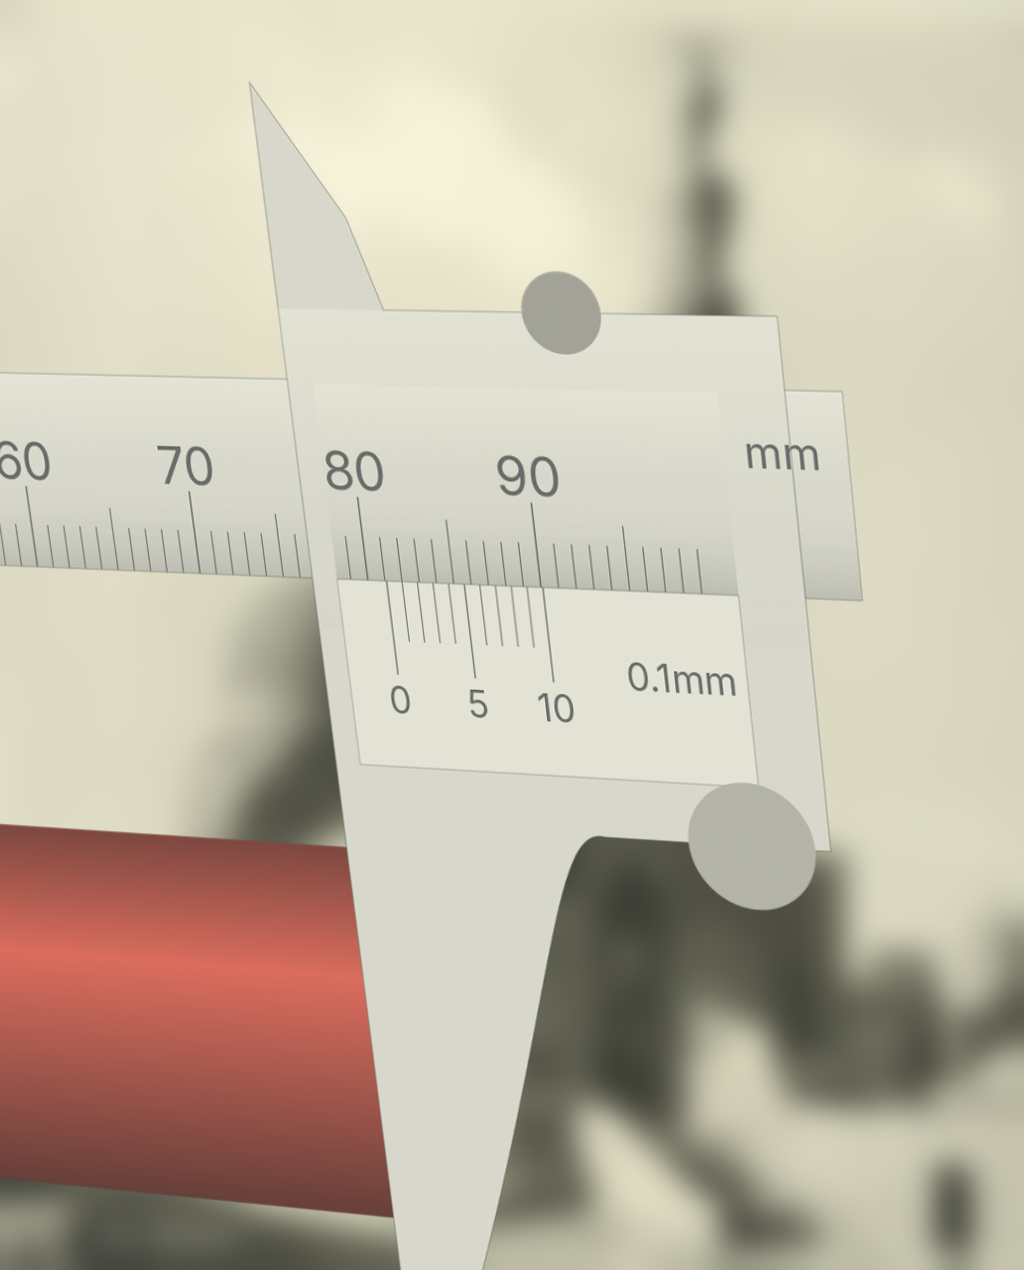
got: 81.1 mm
